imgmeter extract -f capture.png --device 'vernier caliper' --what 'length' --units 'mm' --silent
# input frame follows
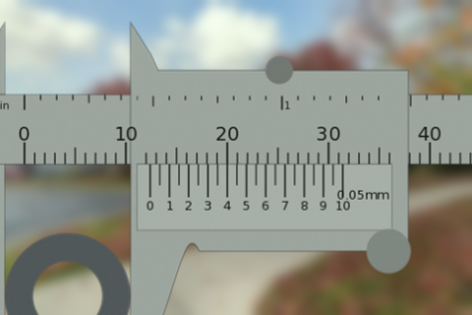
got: 12.4 mm
